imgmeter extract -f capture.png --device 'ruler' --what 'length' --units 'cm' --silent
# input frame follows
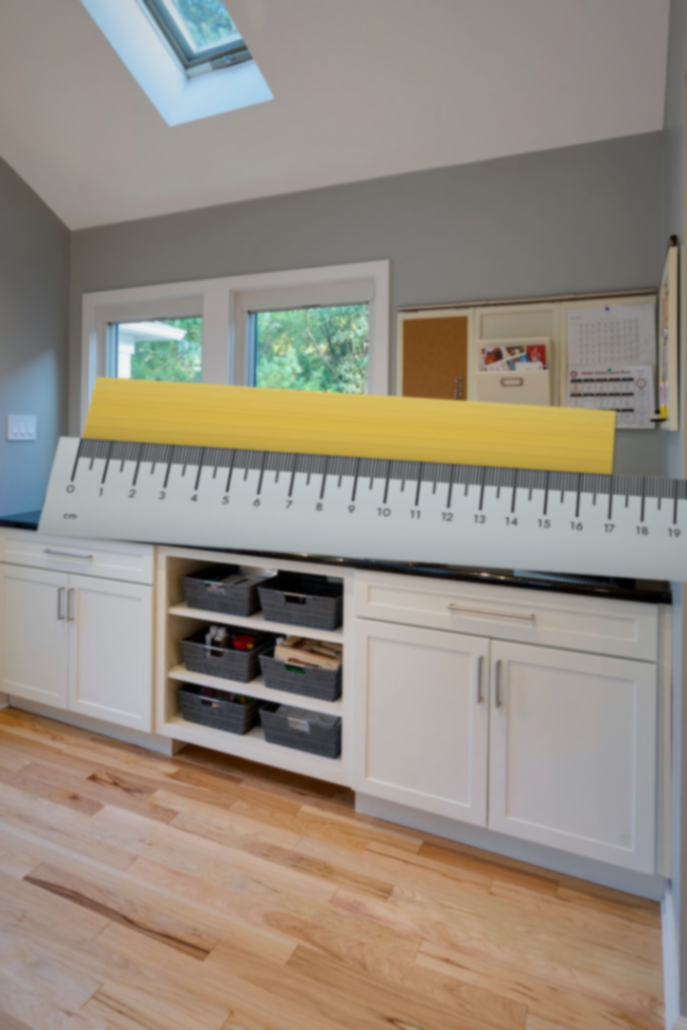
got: 17 cm
